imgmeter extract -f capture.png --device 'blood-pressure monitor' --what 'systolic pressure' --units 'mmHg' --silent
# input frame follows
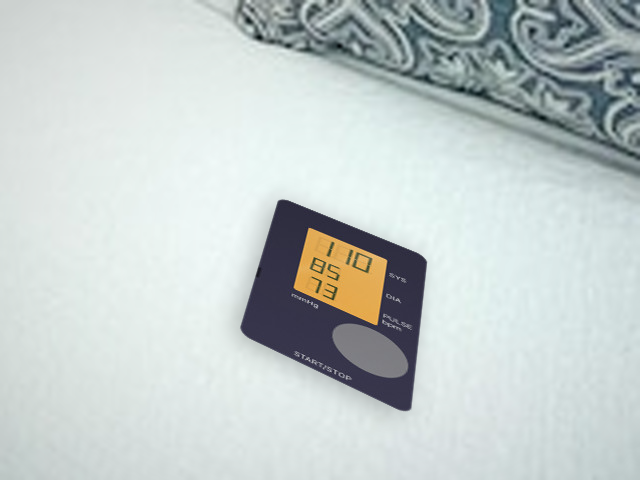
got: 110 mmHg
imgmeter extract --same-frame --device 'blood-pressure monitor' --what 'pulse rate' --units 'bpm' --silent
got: 73 bpm
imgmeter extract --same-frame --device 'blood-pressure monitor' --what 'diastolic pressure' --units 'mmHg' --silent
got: 85 mmHg
